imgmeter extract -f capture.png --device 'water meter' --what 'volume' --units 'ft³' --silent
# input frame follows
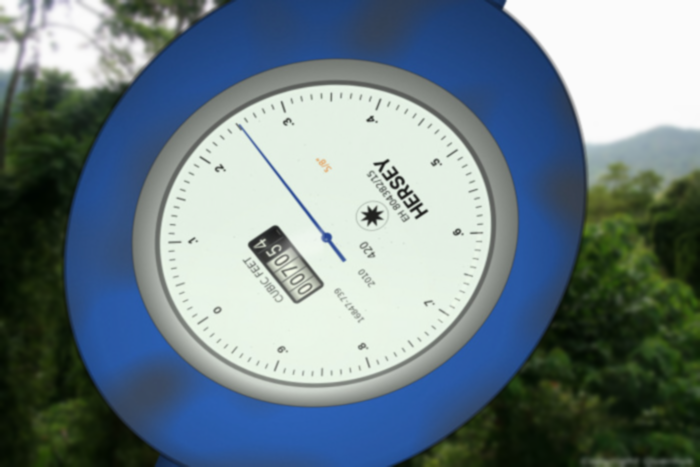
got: 7054.25 ft³
